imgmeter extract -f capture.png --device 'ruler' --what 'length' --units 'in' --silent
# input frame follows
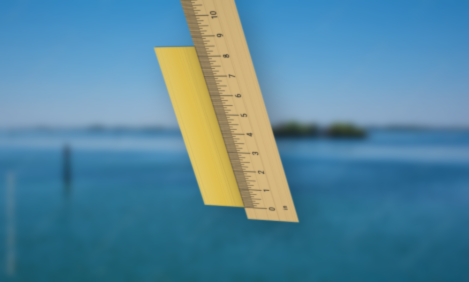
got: 8.5 in
